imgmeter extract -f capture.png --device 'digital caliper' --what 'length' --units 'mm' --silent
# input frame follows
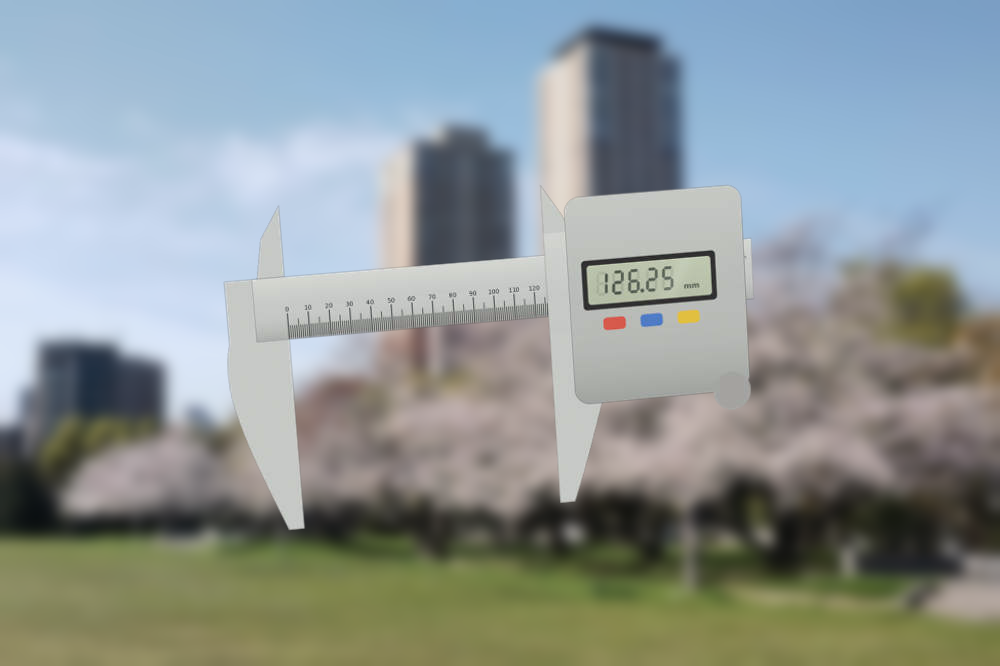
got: 126.25 mm
